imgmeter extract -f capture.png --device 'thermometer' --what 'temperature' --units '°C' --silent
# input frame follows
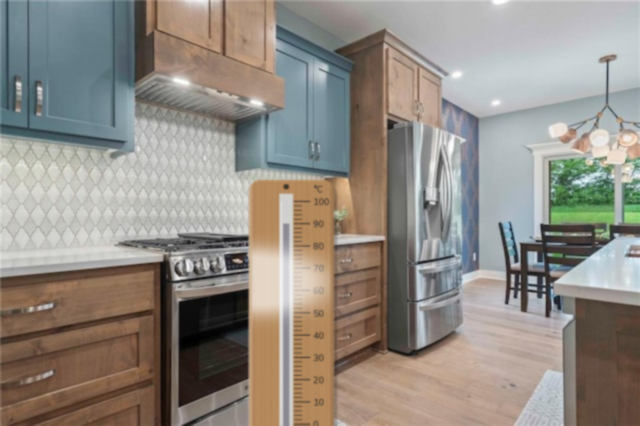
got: 90 °C
